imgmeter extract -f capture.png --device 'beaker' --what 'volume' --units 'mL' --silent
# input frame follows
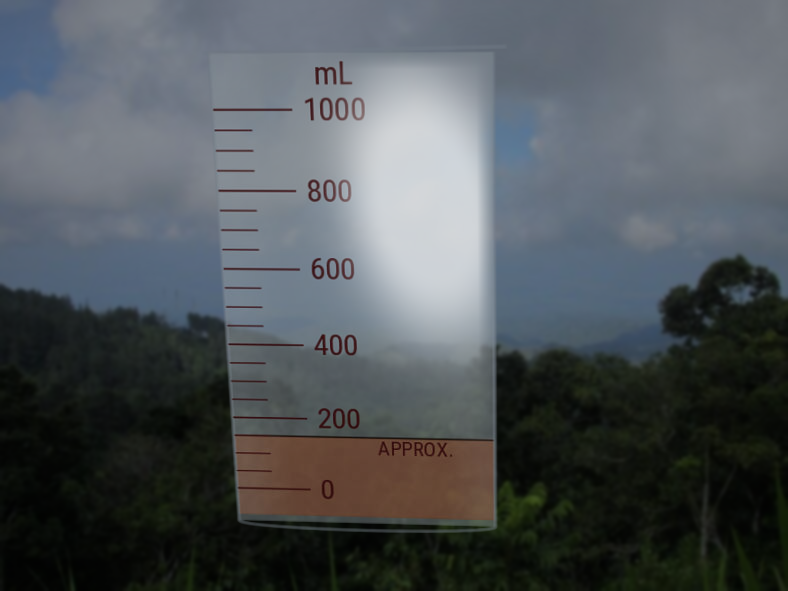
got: 150 mL
